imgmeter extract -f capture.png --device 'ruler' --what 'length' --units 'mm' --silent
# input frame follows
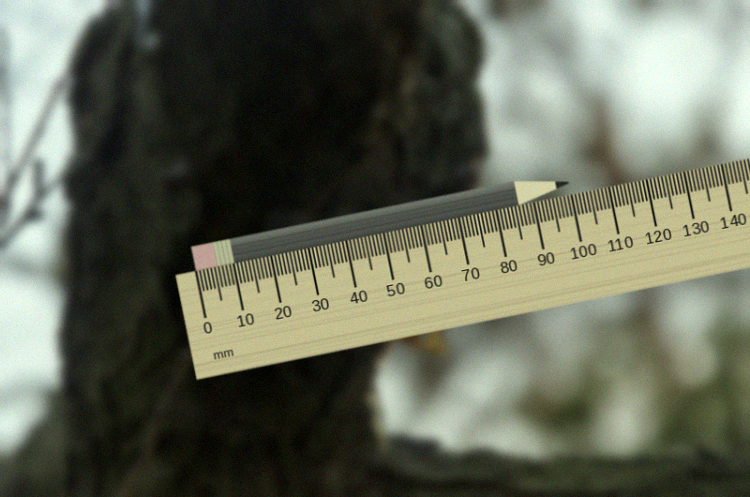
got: 100 mm
